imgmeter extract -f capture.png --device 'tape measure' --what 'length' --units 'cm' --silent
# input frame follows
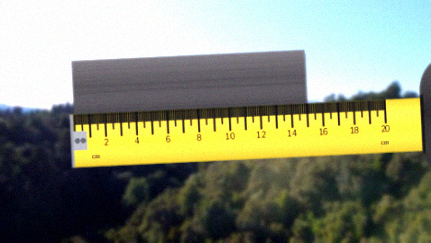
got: 15 cm
